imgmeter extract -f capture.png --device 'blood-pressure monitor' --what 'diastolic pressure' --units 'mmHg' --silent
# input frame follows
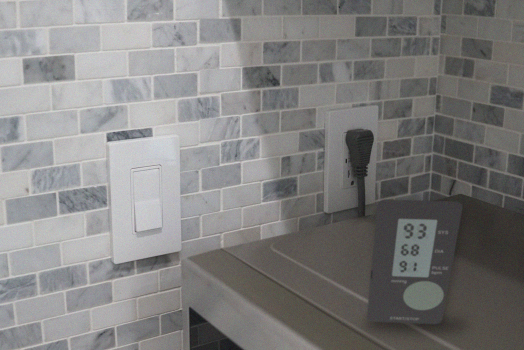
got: 68 mmHg
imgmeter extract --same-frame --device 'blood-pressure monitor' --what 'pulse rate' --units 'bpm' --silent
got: 91 bpm
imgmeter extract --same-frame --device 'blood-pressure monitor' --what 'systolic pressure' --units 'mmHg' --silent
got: 93 mmHg
